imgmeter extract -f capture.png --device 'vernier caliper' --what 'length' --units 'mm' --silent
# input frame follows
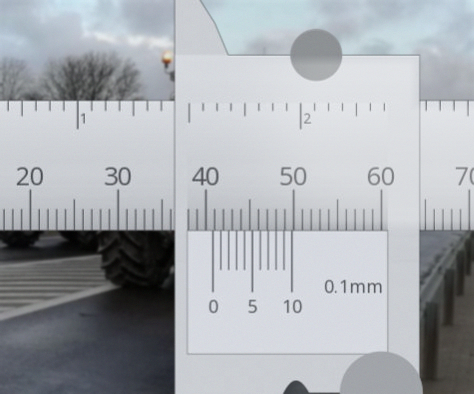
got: 40.8 mm
